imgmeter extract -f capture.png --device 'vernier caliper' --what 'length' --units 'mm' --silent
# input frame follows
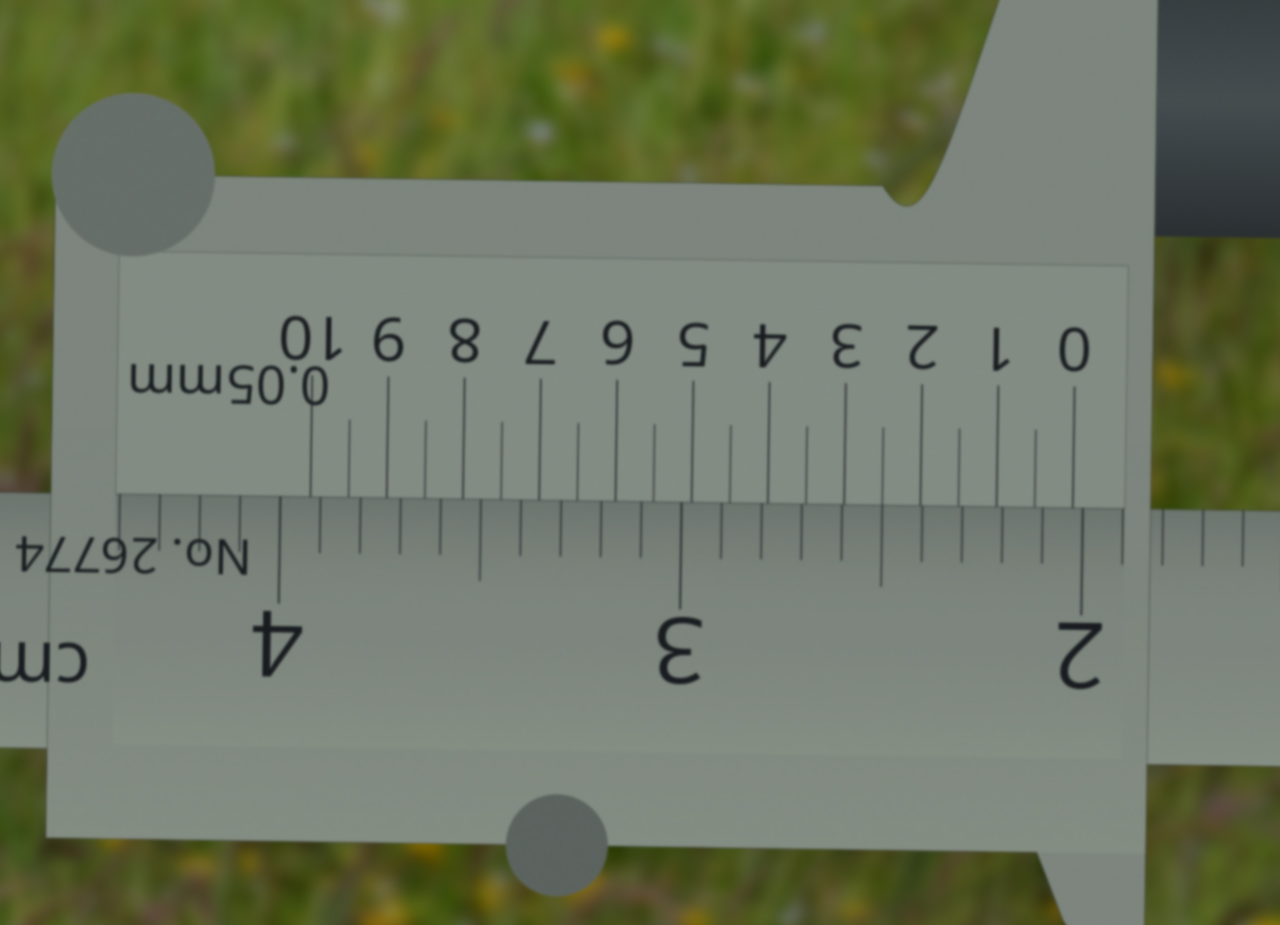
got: 20.25 mm
